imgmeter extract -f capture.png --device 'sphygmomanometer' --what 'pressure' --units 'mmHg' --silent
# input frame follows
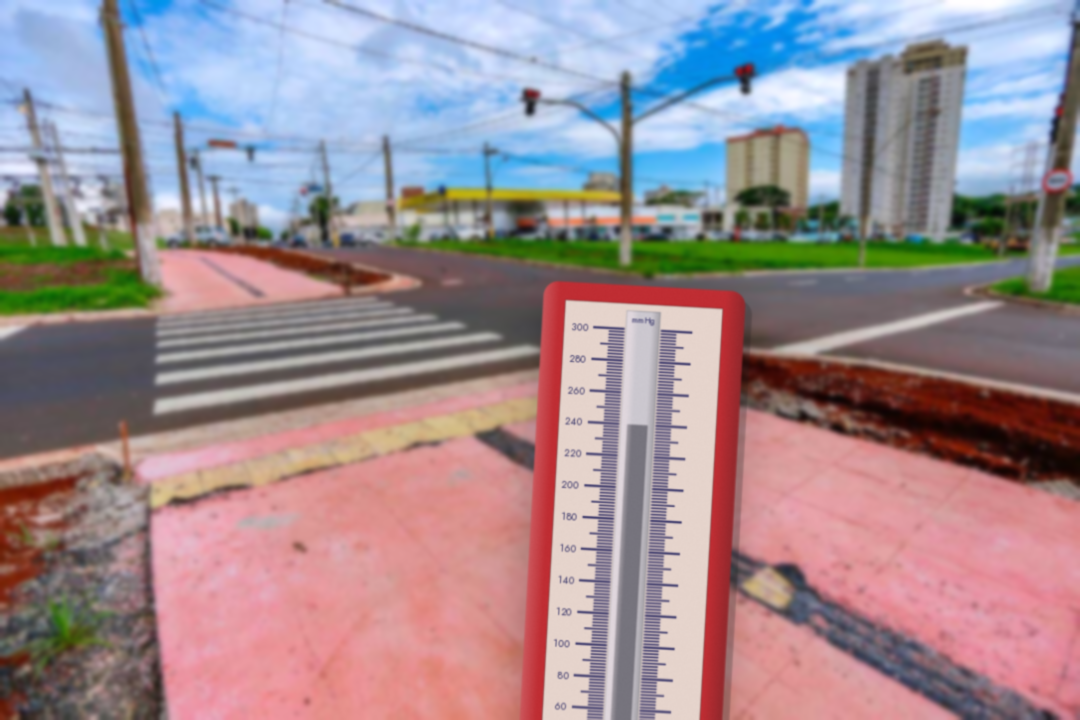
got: 240 mmHg
